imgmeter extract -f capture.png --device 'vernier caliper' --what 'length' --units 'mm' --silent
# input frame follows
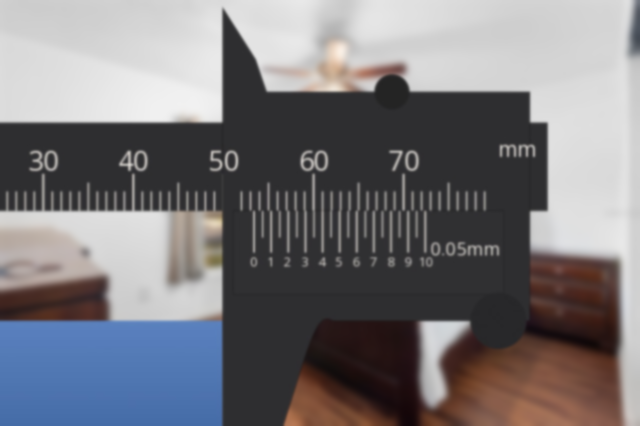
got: 53.4 mm
